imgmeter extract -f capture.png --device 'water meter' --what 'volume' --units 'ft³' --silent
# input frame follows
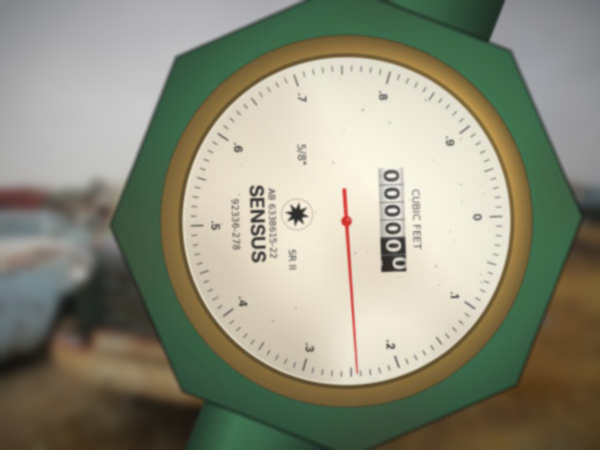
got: 0.24 ft³
